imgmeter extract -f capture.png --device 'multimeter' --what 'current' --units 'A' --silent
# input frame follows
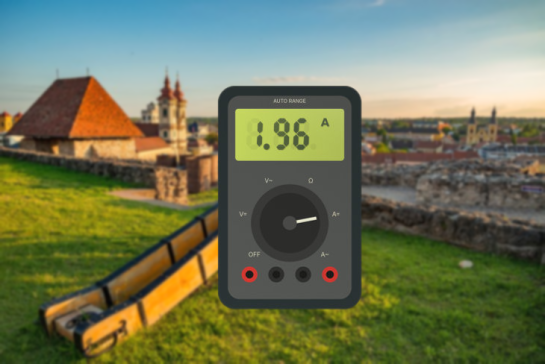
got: 1.96 A
